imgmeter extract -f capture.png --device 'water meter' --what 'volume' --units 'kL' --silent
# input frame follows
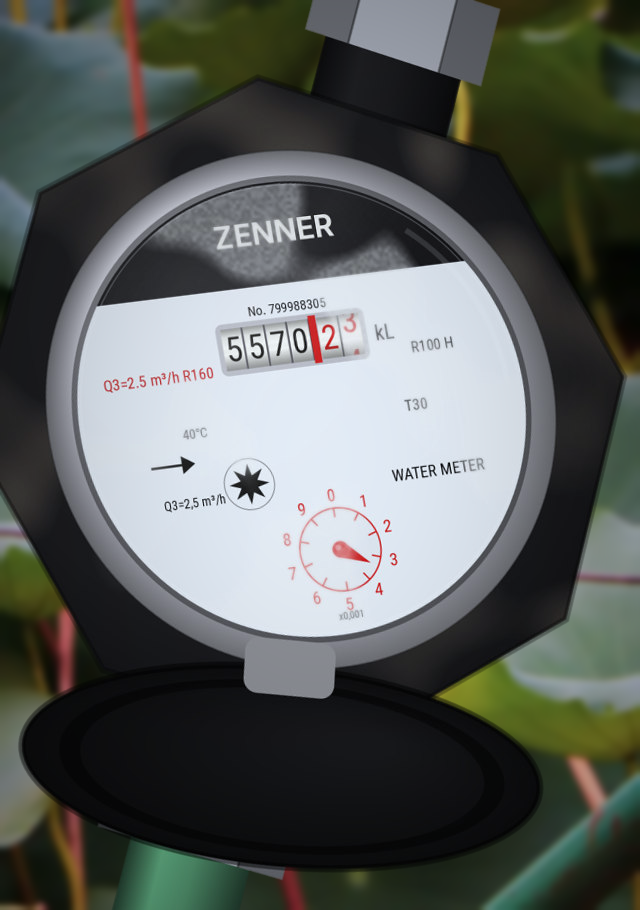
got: 5570.233 kL
